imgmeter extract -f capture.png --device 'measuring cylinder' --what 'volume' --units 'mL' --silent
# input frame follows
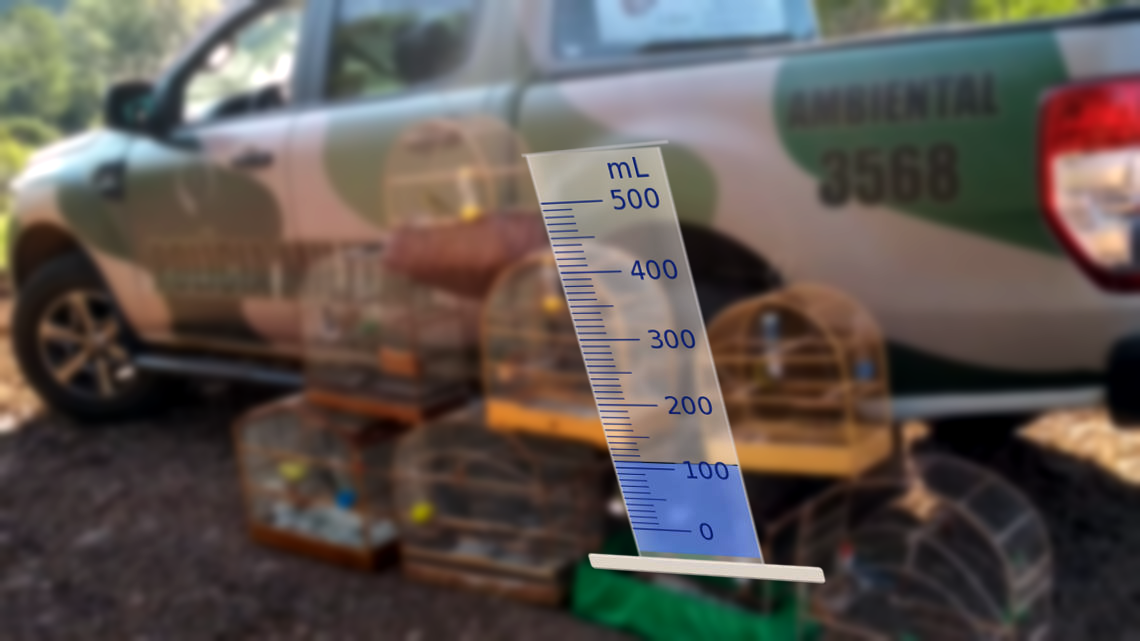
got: 110 mL
